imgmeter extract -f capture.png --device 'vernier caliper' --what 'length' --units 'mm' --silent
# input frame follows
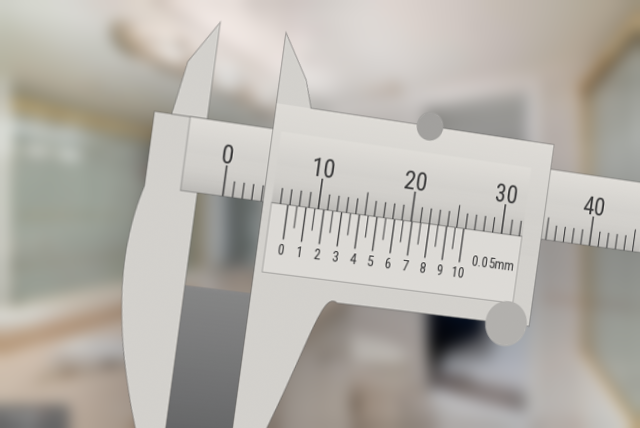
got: 6.8 mm
